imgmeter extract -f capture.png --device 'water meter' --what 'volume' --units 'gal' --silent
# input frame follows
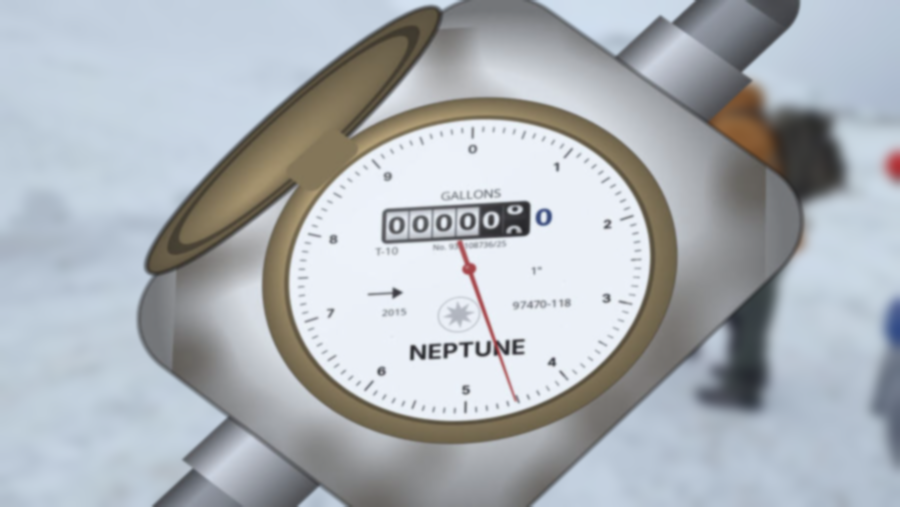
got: 84.5 gal
